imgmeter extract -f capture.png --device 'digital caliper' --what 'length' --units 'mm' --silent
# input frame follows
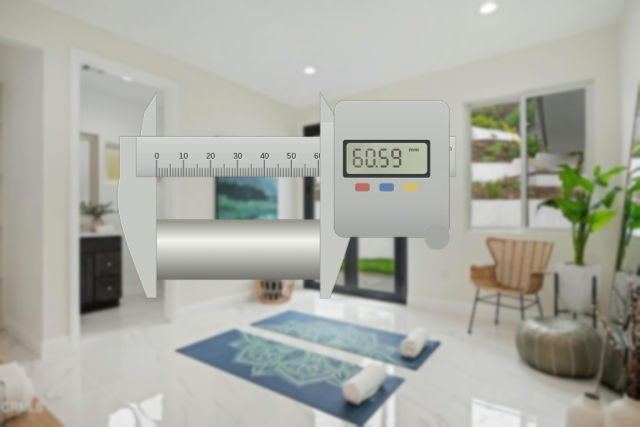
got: 60.59 mm
